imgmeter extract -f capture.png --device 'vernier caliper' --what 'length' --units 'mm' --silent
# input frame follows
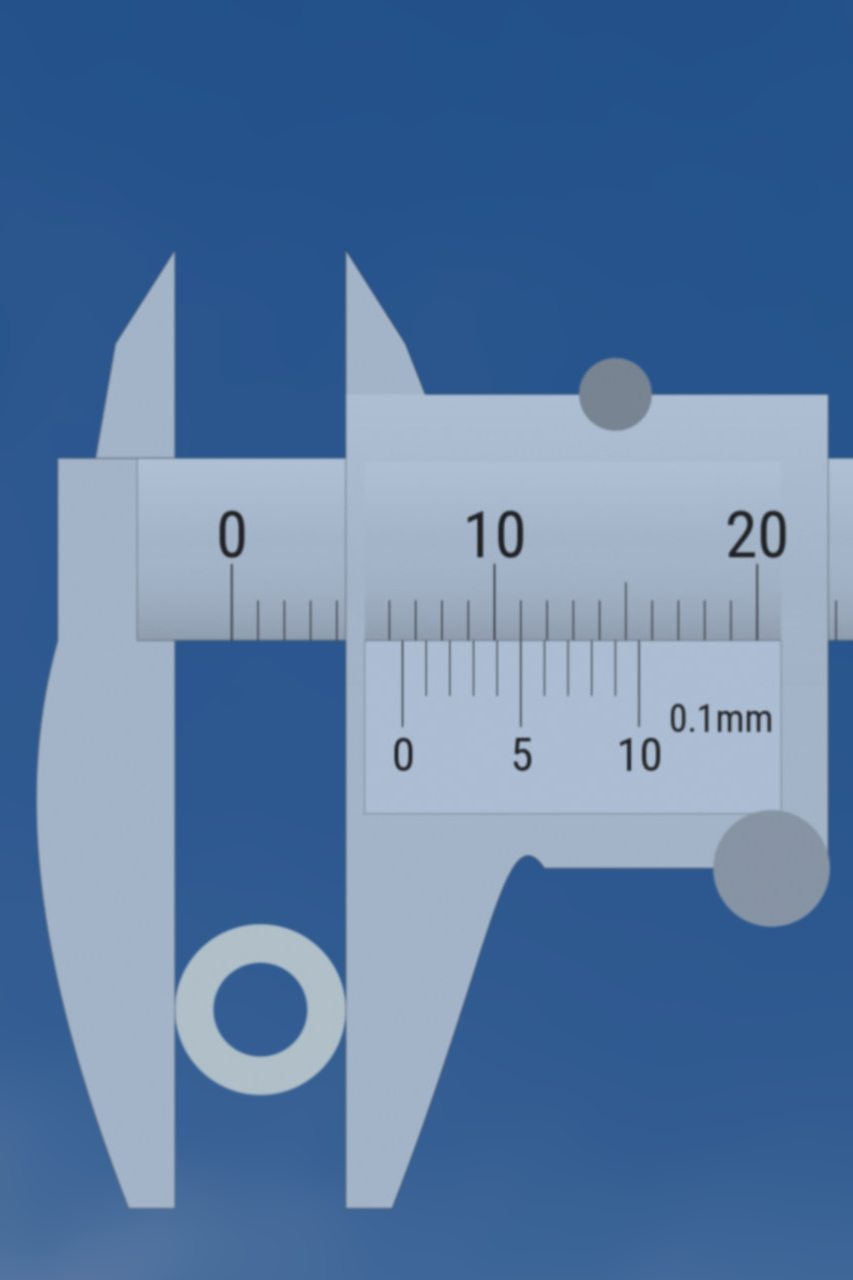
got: 6.5 mm
